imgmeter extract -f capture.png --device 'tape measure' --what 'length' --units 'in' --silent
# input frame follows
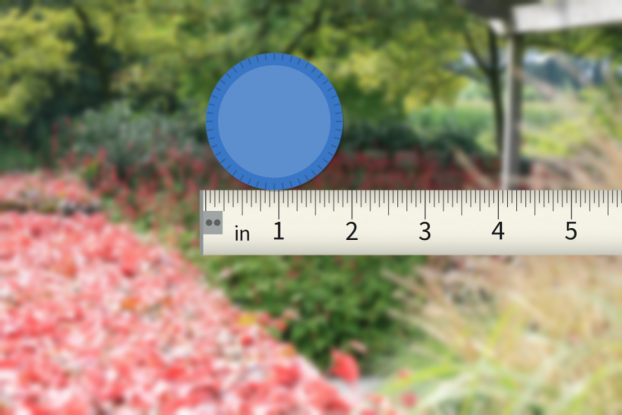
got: 1.875 in
